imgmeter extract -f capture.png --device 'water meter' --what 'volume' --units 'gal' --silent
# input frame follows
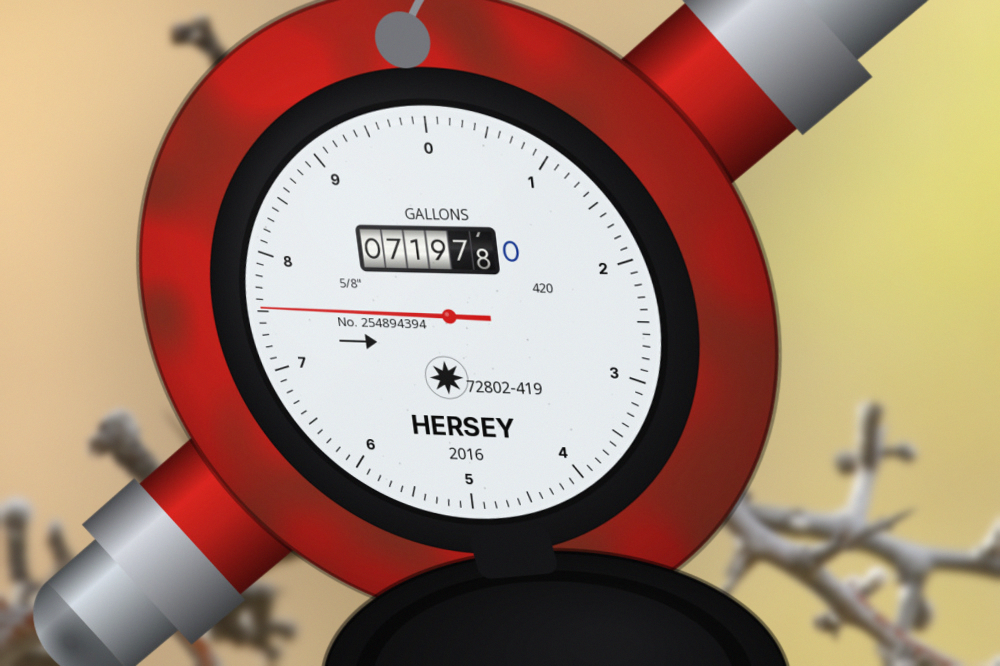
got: 719777.5 gal
